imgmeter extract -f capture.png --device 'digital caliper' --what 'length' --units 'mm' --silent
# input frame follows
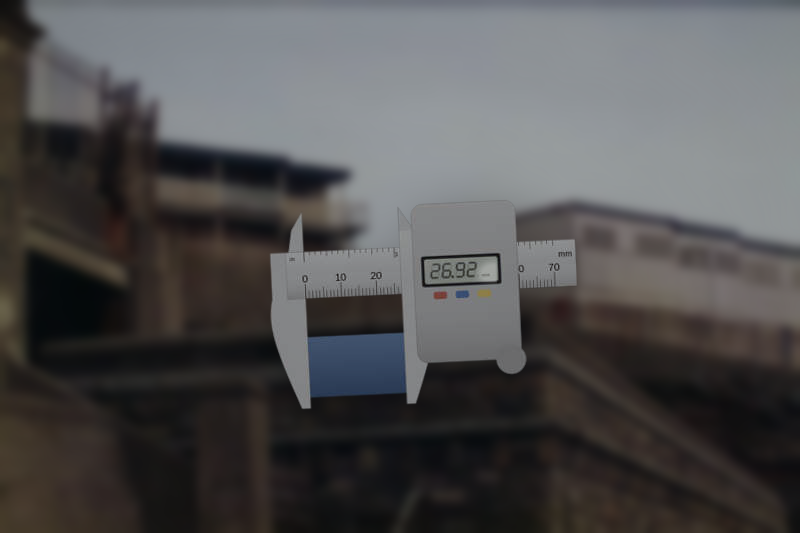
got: 26.92 mm
